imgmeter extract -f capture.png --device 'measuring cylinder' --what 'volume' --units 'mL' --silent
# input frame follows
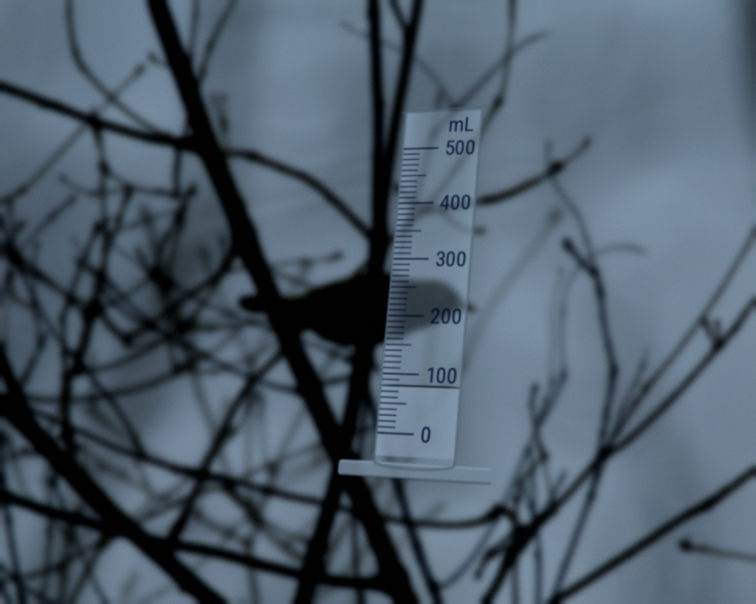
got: 80 mL
